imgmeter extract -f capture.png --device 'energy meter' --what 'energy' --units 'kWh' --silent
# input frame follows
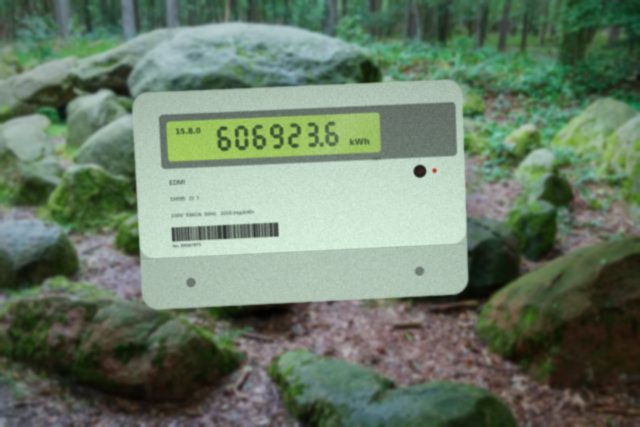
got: 606923.6 kWh
